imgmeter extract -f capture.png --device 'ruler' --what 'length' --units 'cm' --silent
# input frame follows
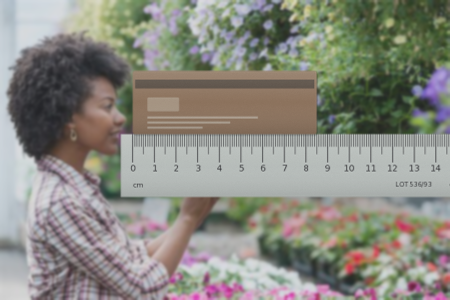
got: 8.5 cm
